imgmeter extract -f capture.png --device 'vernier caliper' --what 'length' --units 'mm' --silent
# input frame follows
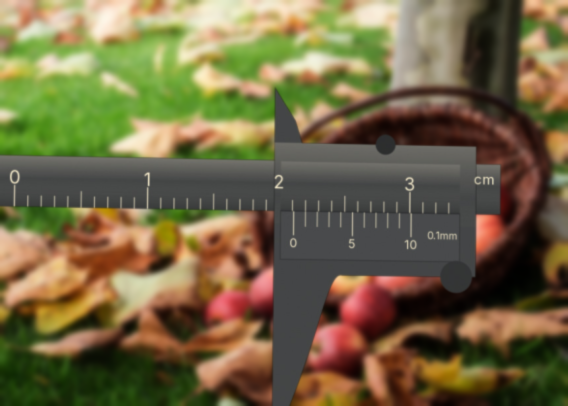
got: 21.1 mm
